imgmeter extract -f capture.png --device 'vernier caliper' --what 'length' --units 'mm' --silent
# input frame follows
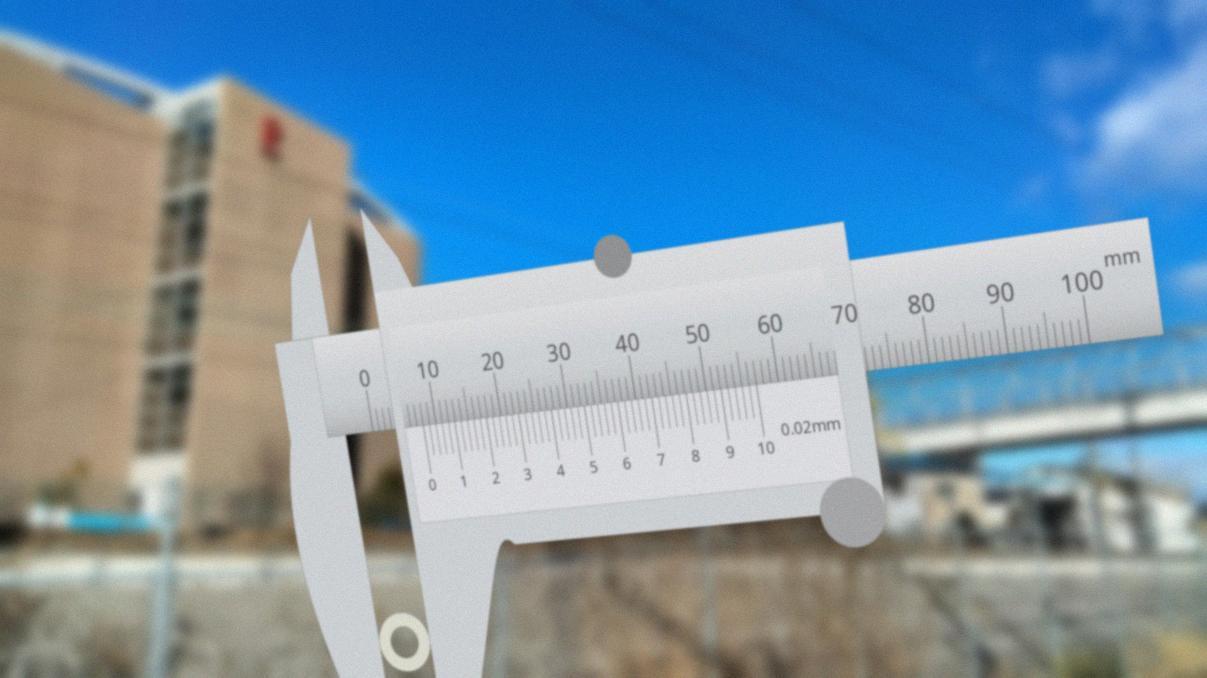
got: 8.0 mm
